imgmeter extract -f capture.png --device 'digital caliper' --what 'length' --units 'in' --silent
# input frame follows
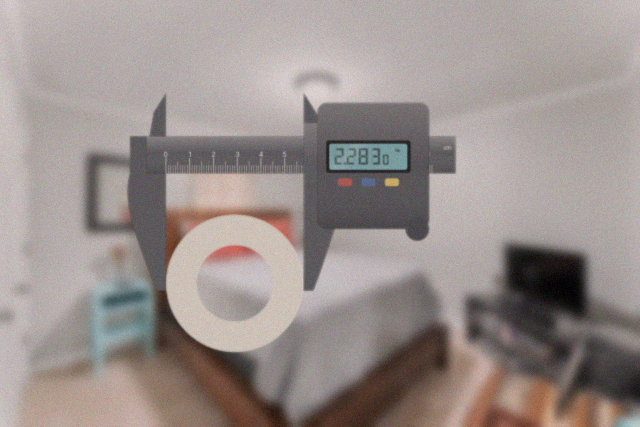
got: 2.2830 in
